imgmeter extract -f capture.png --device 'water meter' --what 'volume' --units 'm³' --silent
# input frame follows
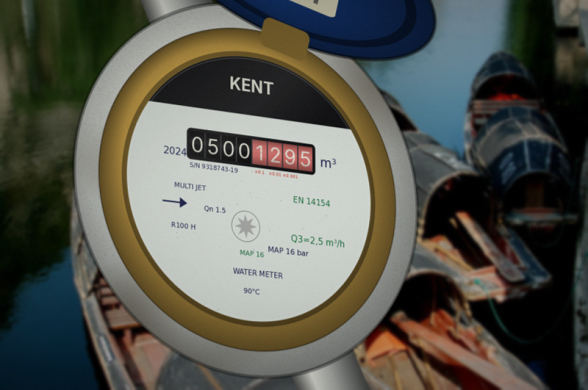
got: 500.1295 m³
